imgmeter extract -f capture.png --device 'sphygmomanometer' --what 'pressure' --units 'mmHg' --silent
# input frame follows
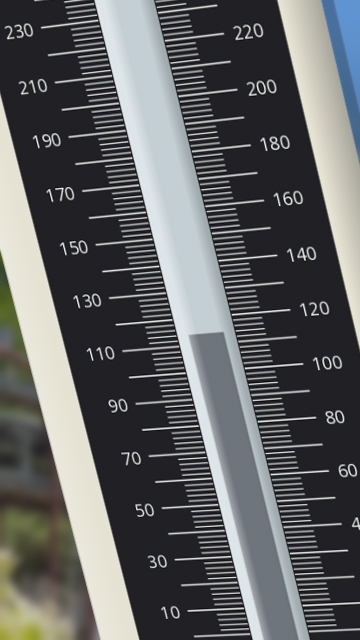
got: 114 mmHg
